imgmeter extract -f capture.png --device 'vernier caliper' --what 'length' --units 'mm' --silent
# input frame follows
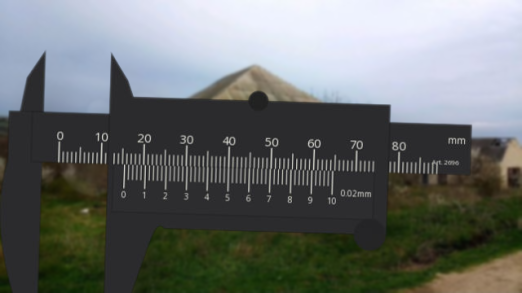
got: 15.5 mm
